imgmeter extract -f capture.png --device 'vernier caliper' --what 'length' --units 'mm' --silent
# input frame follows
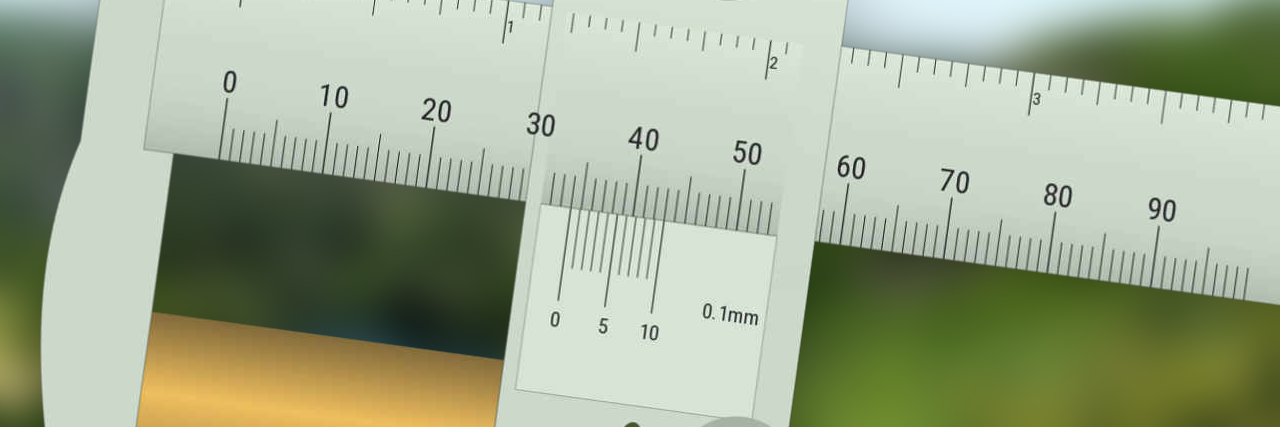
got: 34.0 mm
